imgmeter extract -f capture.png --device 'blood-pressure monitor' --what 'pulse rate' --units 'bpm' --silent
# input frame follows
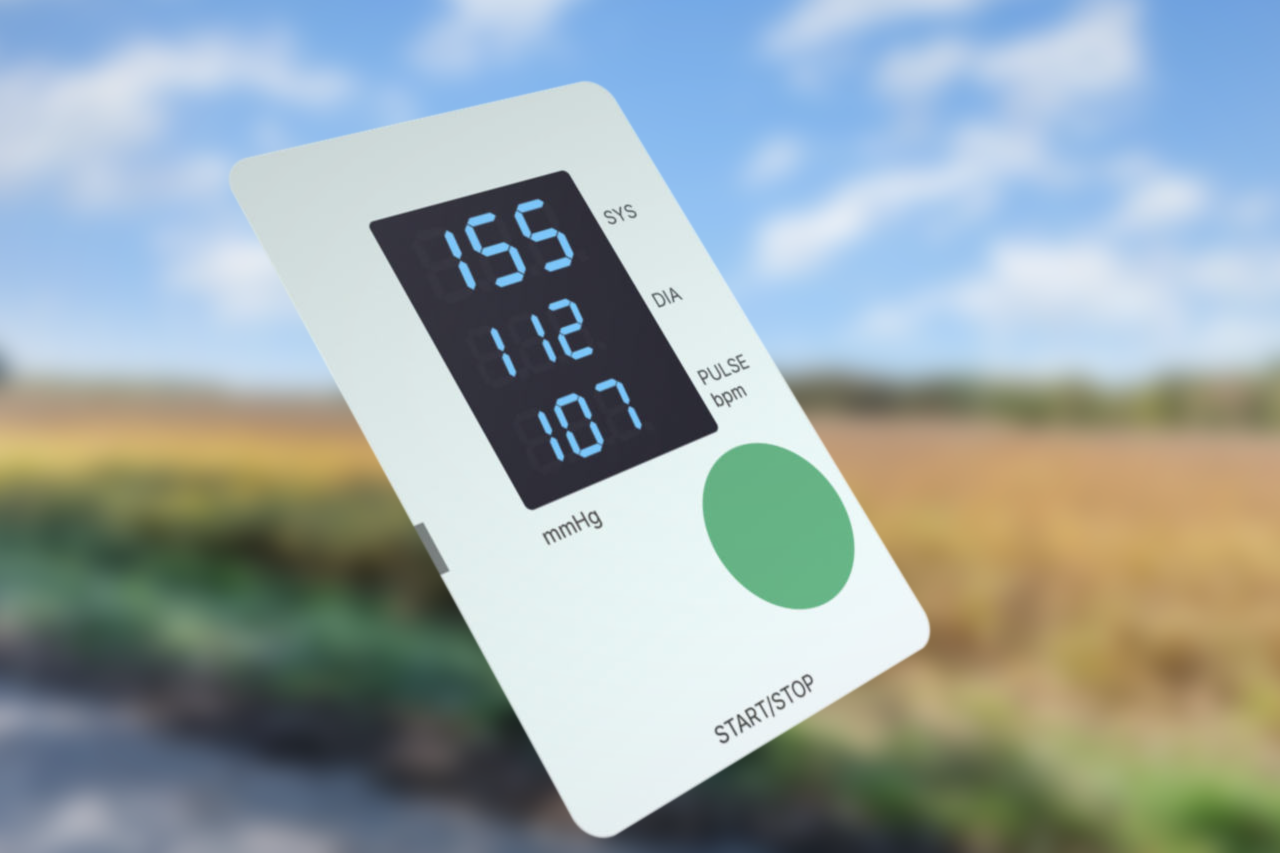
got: 107 bpm
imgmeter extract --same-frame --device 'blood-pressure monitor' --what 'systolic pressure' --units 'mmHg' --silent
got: 155 mmHg
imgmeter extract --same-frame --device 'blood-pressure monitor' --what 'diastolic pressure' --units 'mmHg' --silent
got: 112 mmHg
